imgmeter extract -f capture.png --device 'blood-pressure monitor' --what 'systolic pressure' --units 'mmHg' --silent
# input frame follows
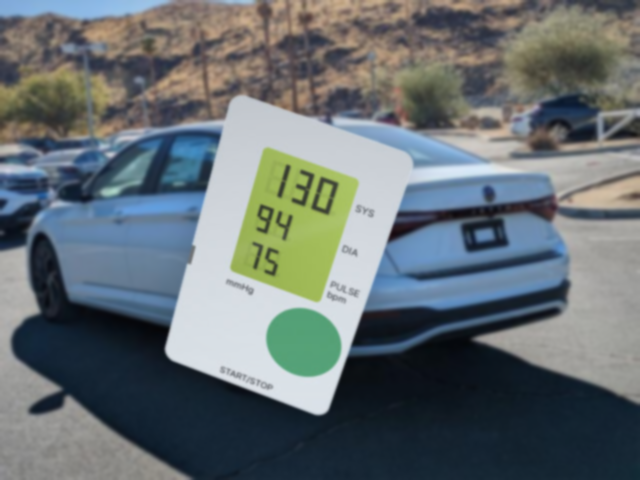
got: 130 mmHg
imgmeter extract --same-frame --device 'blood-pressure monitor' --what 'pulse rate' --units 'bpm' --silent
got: 75 bpm
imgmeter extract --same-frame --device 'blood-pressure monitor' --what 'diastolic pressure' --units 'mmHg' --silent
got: 94 mmHg
